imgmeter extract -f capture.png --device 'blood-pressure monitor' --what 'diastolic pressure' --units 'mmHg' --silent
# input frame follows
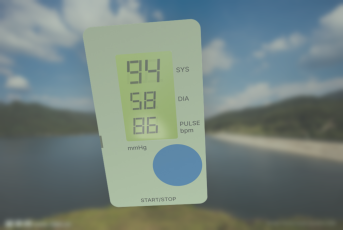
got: 58 mmHg
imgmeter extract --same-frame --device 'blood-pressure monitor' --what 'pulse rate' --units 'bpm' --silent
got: 86 bpm
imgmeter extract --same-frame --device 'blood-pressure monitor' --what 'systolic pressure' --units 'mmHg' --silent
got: 94 mmHg
